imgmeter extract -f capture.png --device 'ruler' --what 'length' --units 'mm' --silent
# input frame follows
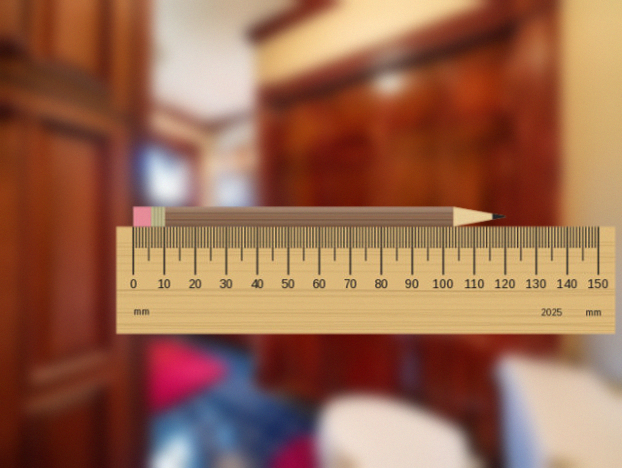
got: 120 mm
